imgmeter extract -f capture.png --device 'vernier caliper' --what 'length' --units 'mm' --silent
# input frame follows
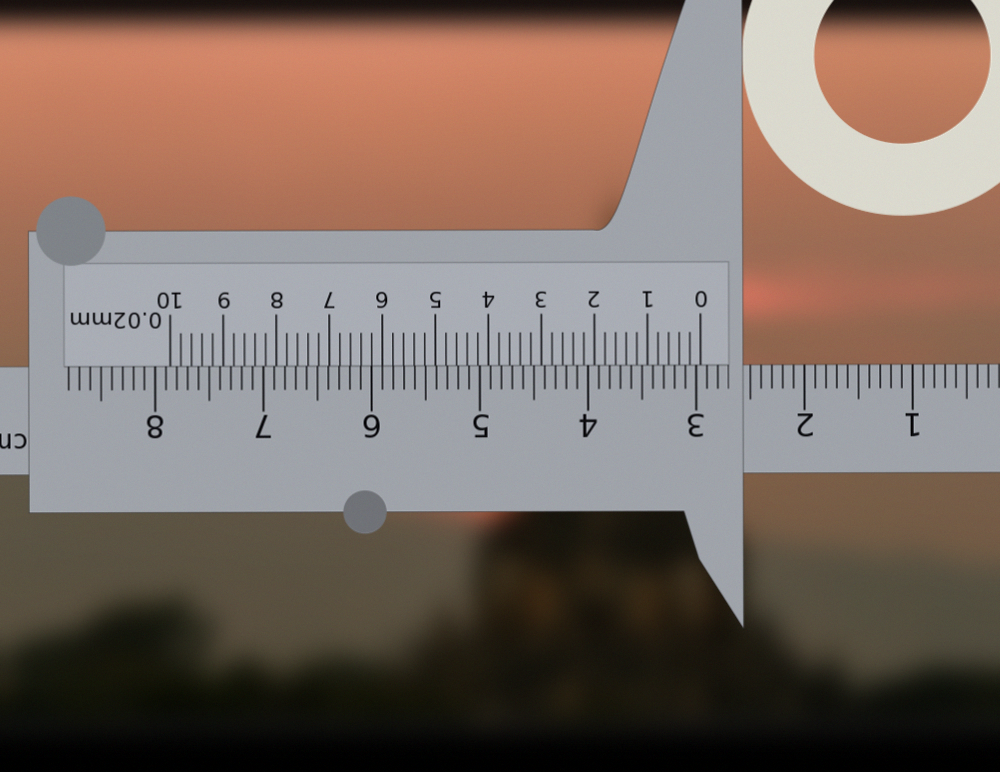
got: 29.6 mm
